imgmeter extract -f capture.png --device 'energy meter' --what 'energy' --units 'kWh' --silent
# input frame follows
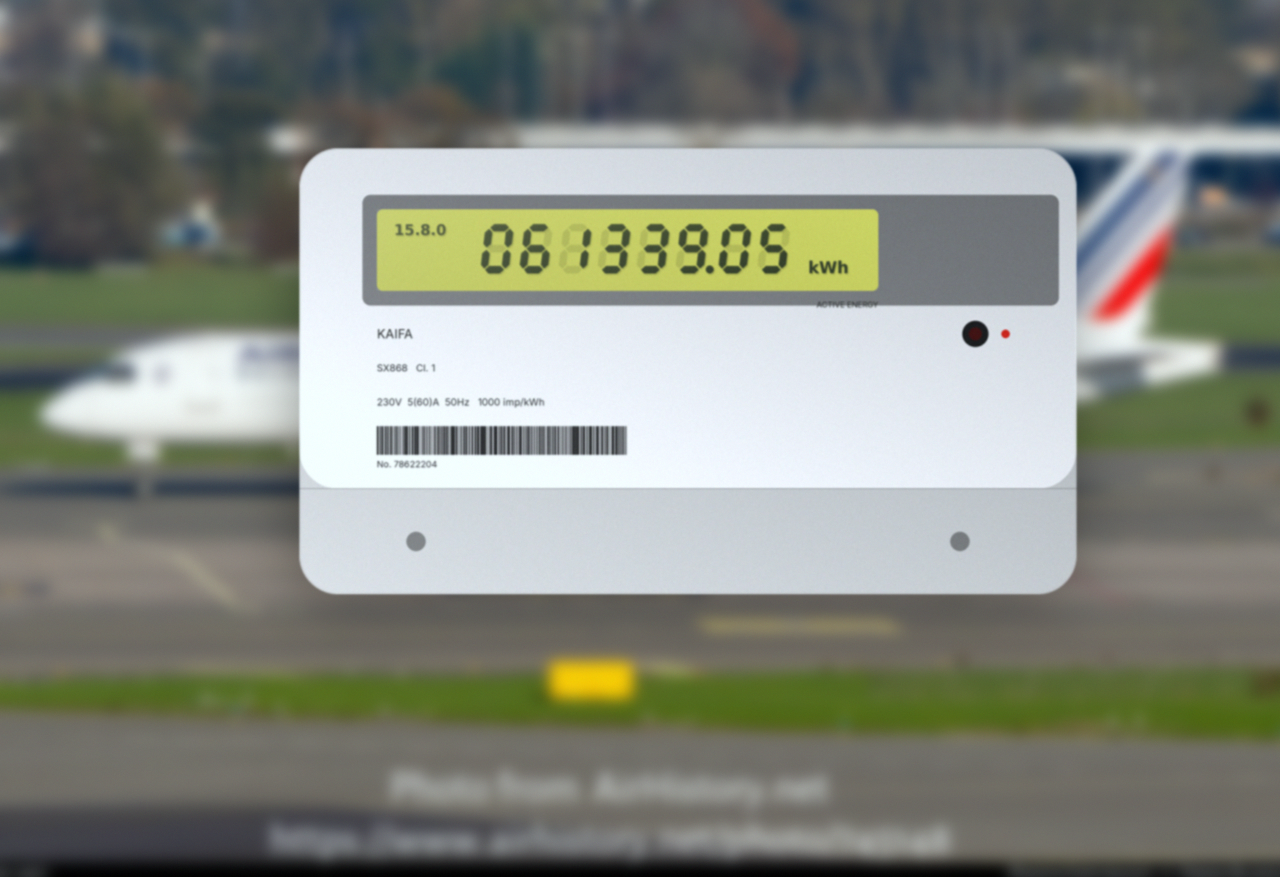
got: 61339.05 kWh
